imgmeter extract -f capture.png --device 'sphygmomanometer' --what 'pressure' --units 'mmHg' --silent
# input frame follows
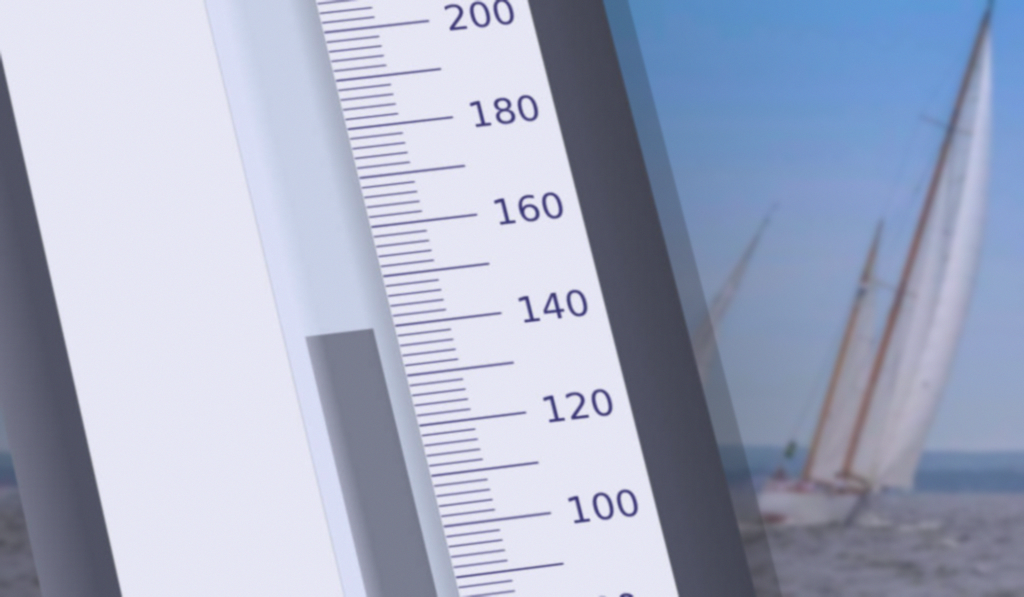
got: 140 mmHg
